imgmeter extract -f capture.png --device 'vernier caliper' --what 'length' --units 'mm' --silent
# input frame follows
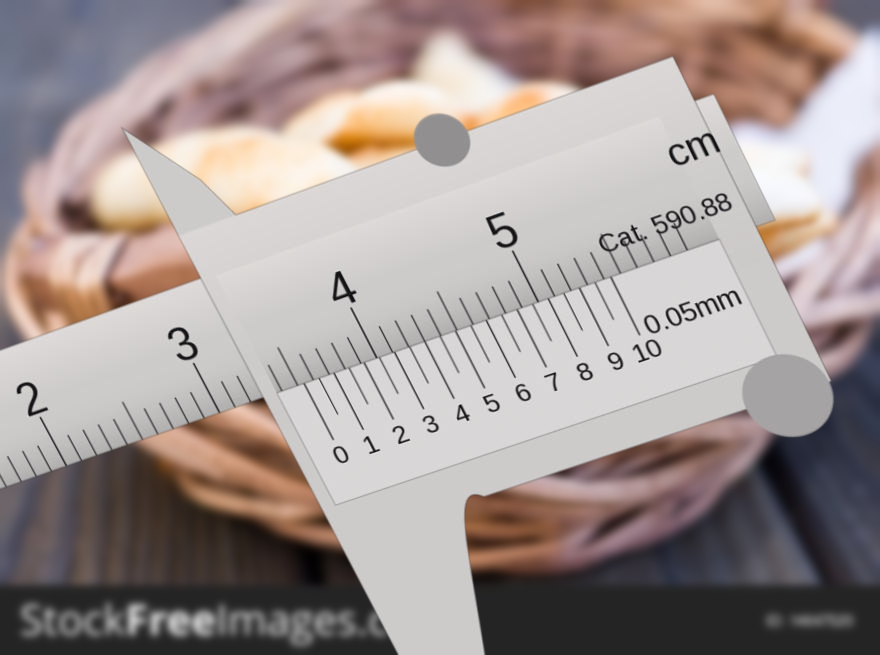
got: 35.4 mm
